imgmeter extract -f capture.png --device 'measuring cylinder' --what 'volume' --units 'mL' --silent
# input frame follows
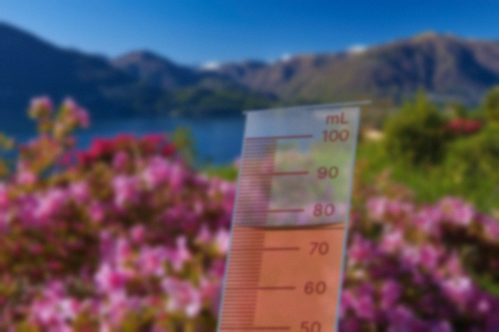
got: 75 mL
